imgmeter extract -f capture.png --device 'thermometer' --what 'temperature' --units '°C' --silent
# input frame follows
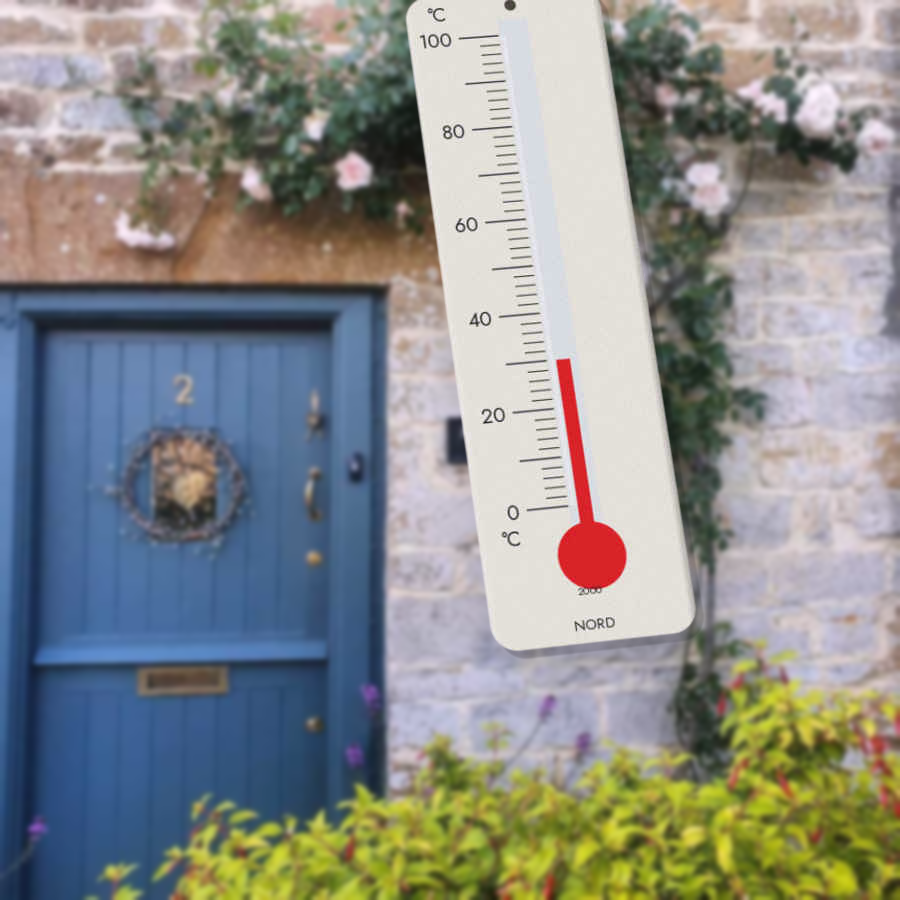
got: 30 °C
